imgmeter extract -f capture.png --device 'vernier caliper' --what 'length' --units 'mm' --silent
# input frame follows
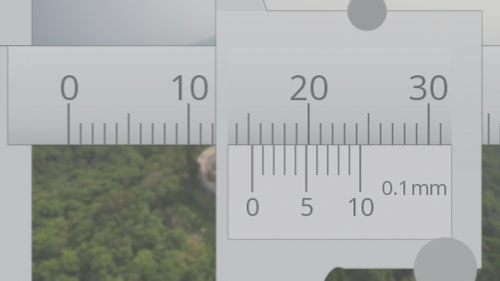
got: 15.3 mm
